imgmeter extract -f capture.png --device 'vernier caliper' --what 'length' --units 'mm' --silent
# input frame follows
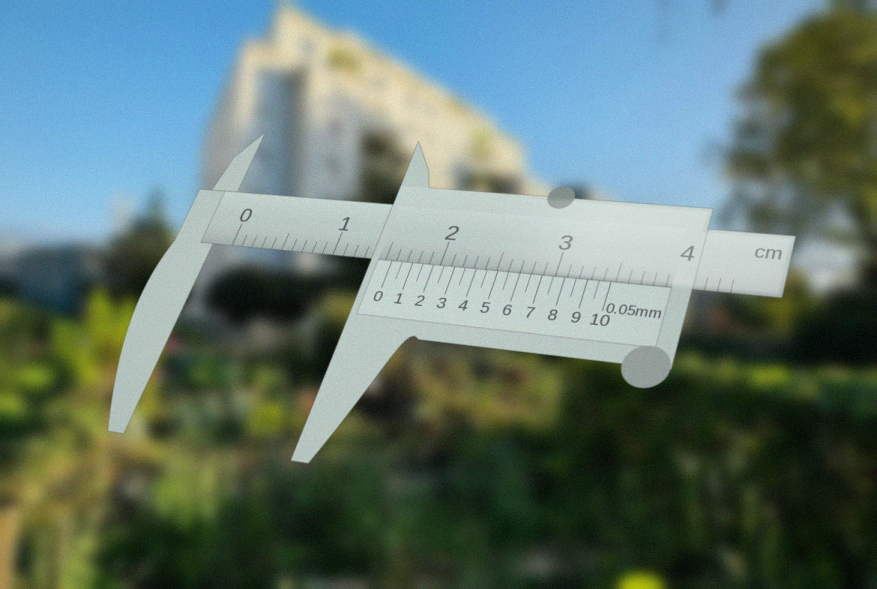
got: 15.6 mm
